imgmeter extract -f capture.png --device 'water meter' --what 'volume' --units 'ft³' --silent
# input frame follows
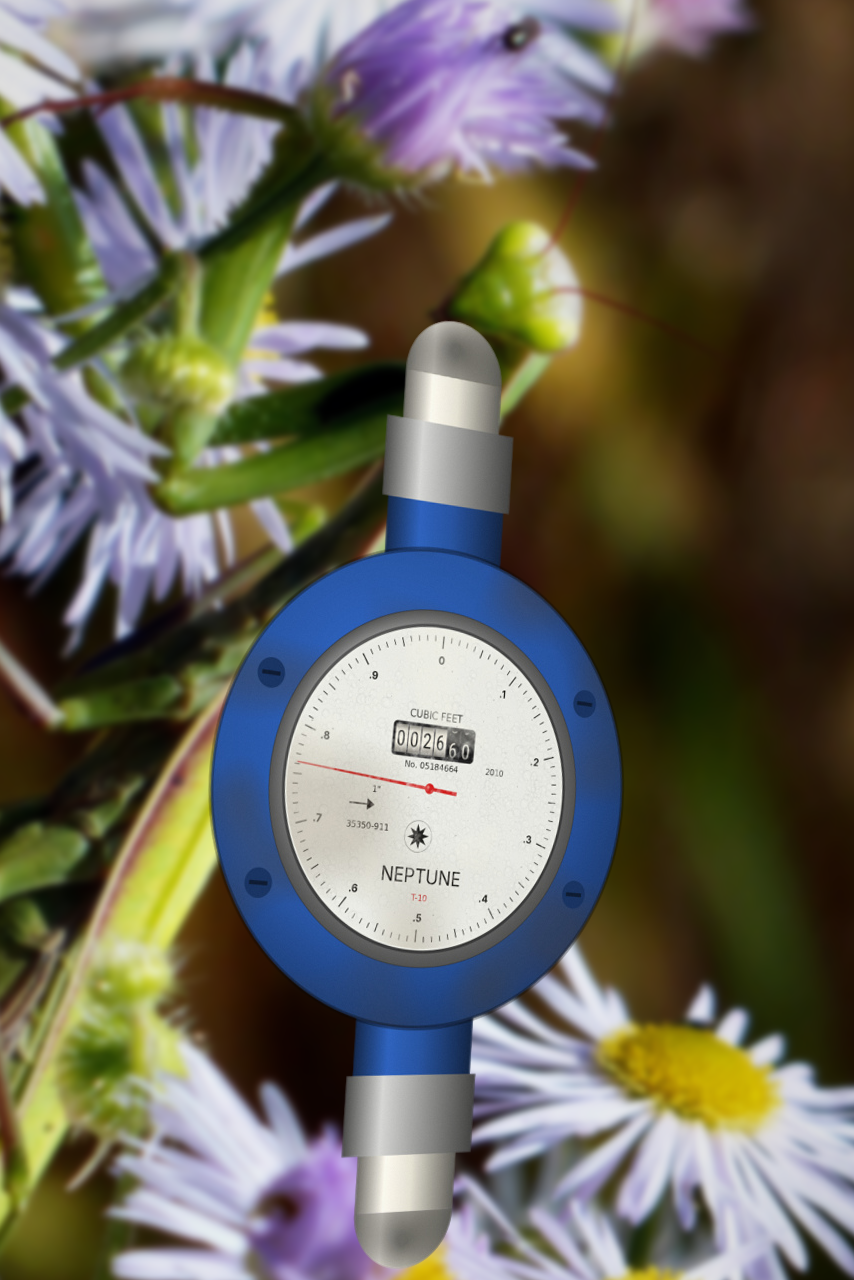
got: 2659.76 ft³
